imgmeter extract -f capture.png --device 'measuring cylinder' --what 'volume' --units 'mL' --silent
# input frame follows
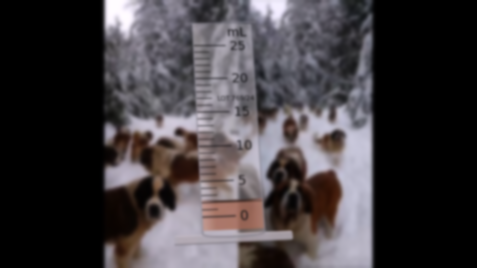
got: 2 mL
